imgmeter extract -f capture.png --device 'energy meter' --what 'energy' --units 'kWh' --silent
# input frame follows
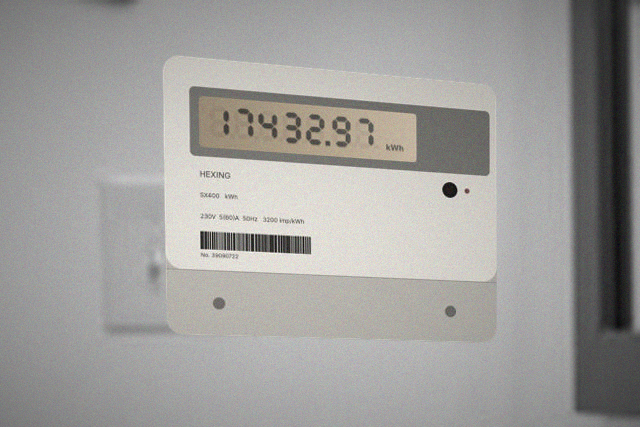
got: 17432.97 kWh
